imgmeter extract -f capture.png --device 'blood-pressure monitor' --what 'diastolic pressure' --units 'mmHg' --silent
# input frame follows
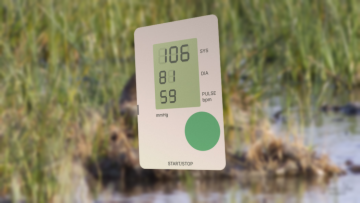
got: 81 mmHg
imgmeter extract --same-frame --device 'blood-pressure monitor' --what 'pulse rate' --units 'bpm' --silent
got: 59 bpm
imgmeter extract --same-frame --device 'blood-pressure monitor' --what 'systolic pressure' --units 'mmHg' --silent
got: 106 mmHg
